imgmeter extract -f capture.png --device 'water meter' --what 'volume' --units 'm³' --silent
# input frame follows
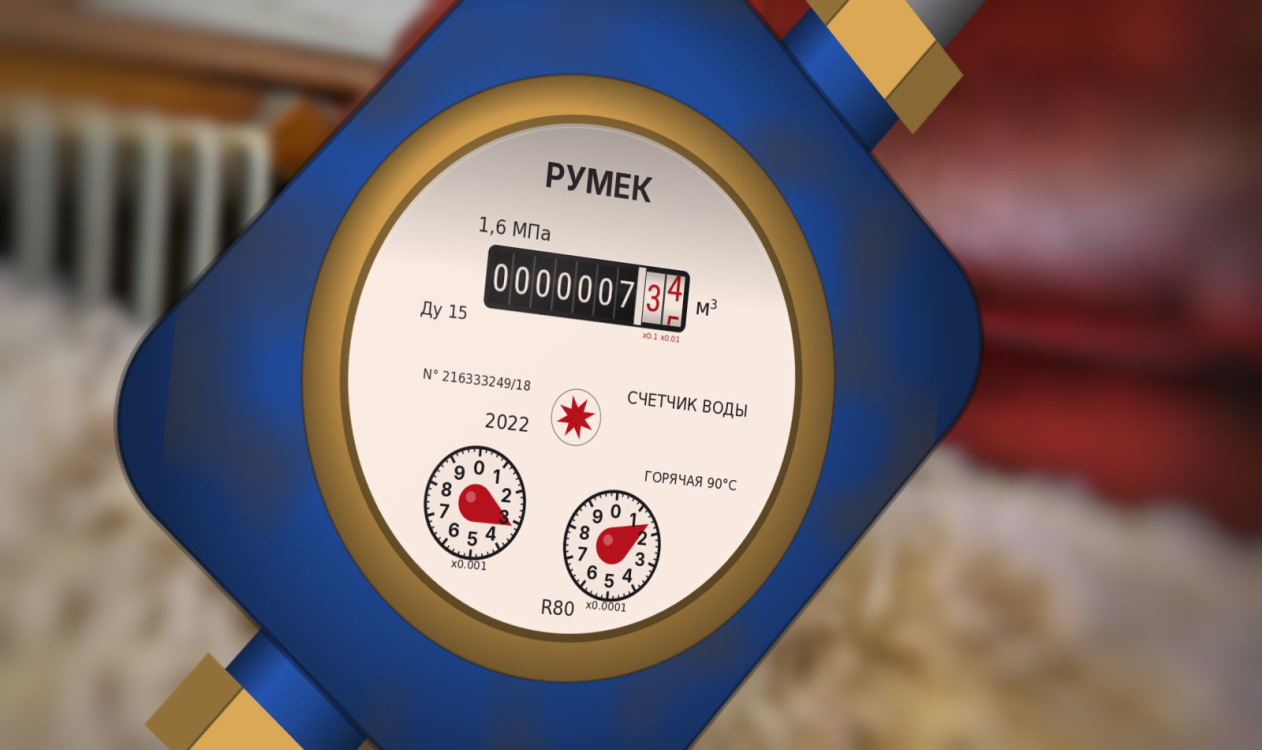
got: 7.3431 m³
